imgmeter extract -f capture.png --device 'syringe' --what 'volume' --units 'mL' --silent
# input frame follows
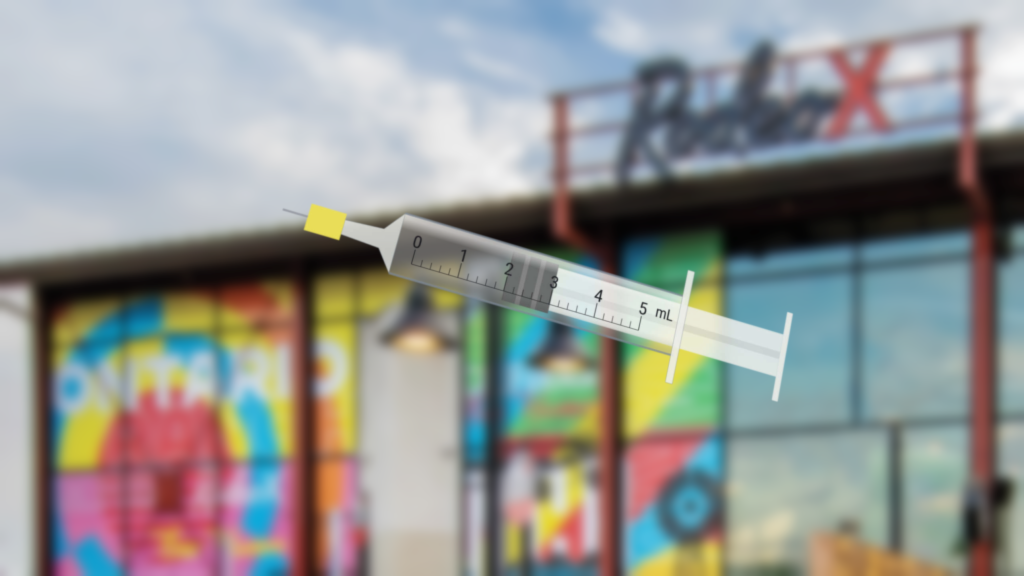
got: 2 mL
